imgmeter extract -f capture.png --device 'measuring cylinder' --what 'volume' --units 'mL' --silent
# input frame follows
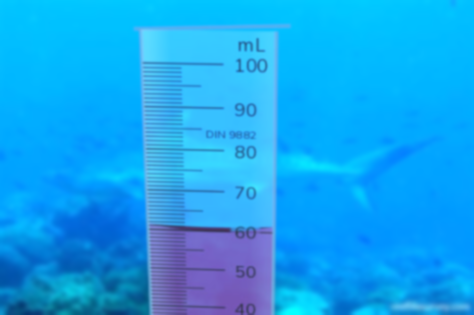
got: 60 mL
